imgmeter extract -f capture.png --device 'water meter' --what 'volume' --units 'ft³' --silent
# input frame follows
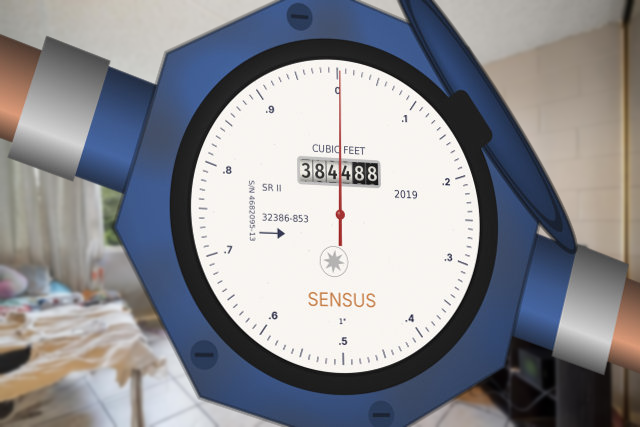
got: 384488.00 ft³
